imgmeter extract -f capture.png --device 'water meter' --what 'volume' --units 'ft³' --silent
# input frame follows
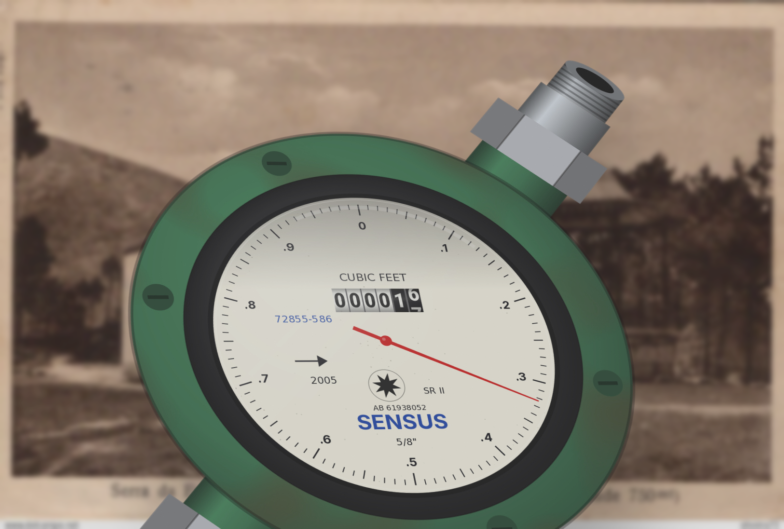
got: 16.32 ft³
